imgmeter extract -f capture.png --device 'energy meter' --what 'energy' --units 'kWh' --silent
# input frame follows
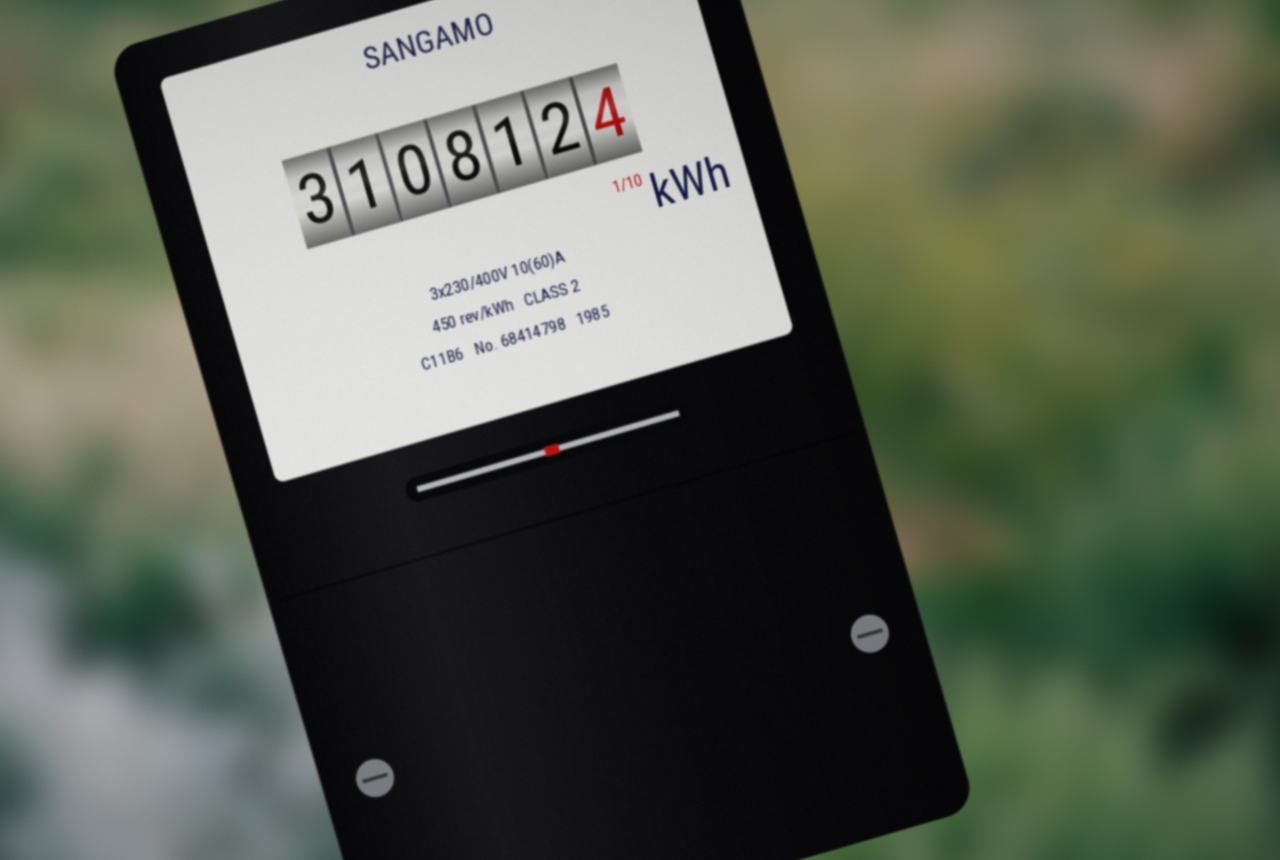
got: 310812.4 kWh
